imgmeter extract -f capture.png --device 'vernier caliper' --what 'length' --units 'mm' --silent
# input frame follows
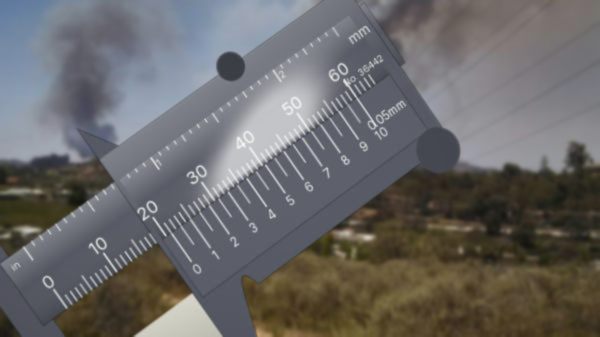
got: 21.0 mm
